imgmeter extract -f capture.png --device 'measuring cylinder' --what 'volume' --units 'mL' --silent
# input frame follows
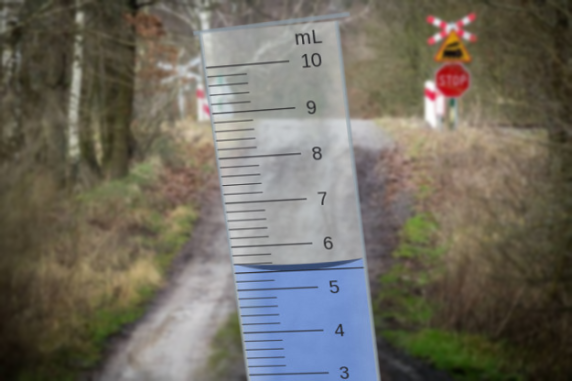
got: 5.4 mL
